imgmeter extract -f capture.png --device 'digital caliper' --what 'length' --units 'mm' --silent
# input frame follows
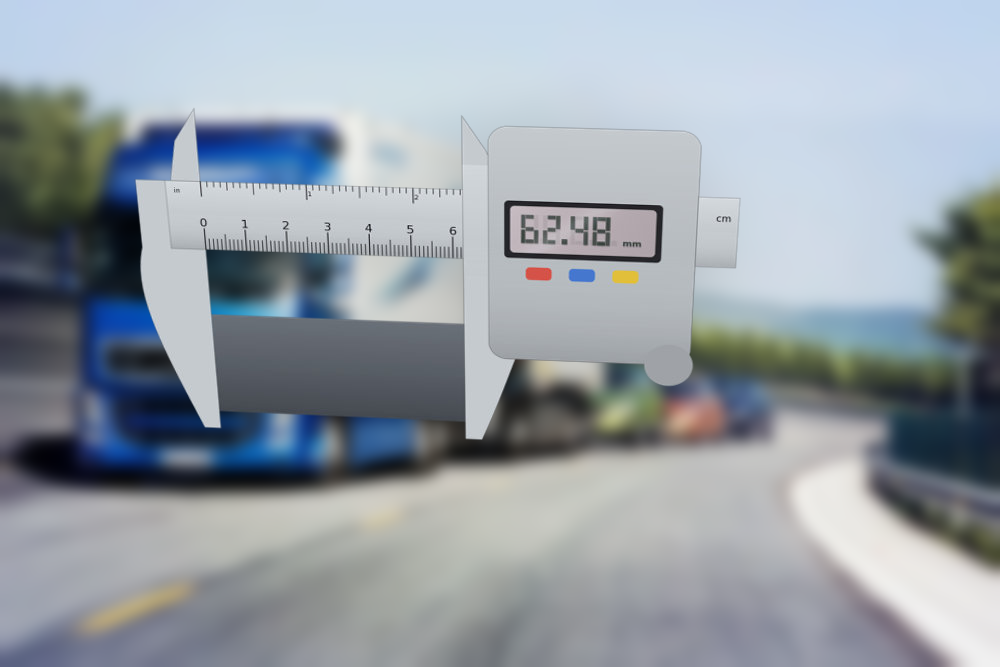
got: 62.48 mm
